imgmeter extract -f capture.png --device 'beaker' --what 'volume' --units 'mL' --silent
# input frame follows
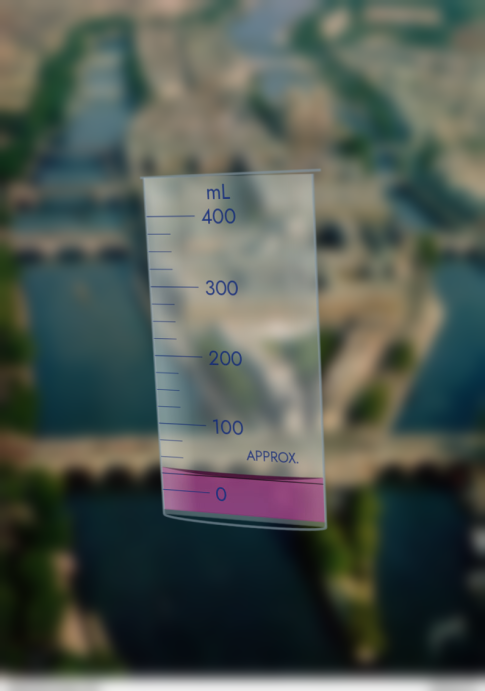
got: 25 mL
